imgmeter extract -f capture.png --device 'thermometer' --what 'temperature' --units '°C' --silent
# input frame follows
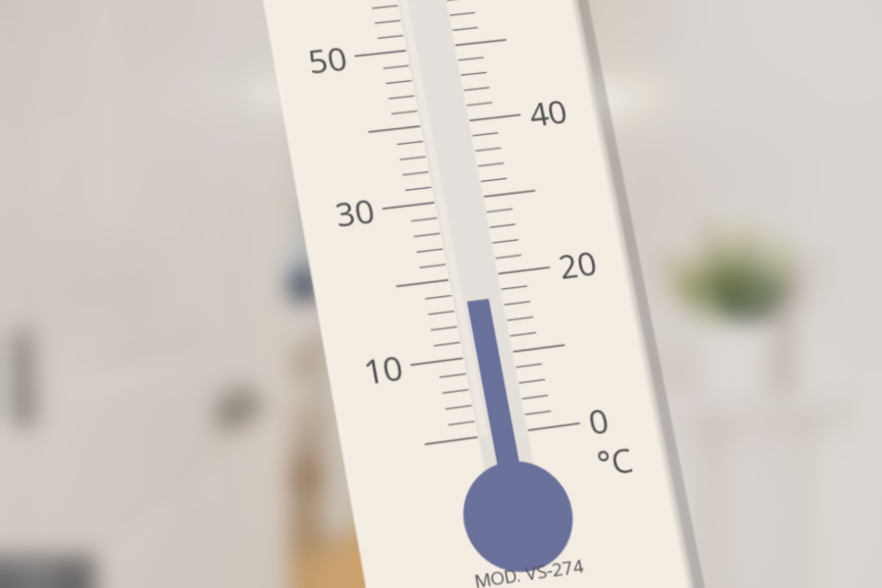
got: 17 °C
